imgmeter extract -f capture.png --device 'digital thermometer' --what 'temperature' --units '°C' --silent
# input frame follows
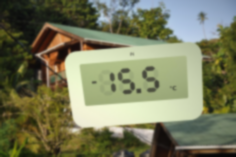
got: -15.5 °C
